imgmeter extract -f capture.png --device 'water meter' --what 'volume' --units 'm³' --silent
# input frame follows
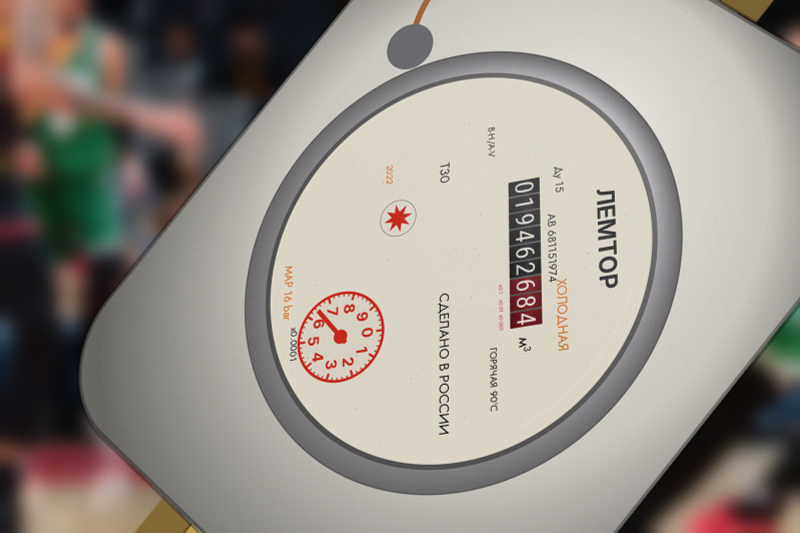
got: 19462.6846 m³
